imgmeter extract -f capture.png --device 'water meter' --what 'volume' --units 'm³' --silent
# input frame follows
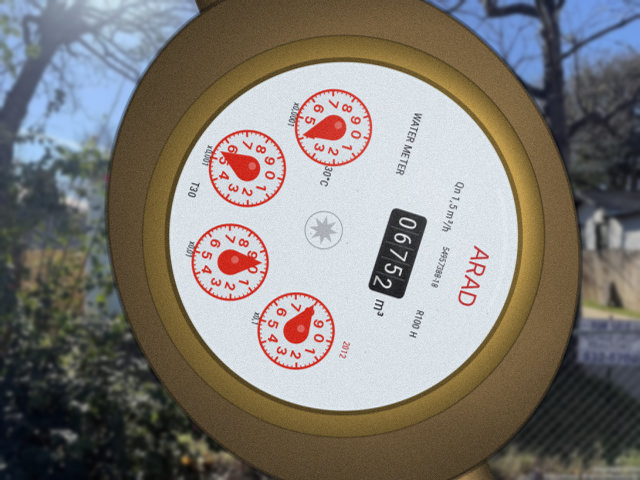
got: 6751.7954 m³
